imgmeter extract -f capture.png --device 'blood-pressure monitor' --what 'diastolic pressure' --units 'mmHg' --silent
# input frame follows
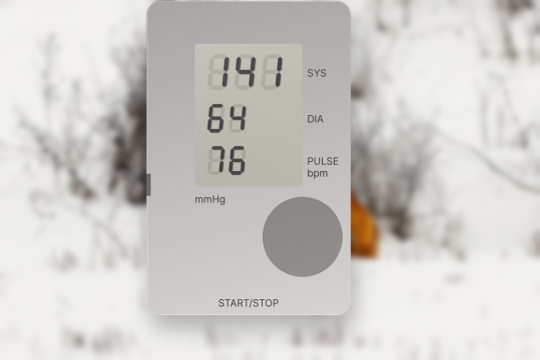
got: 64 mmHg
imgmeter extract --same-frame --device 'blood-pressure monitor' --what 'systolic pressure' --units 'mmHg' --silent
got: 141 mmHg
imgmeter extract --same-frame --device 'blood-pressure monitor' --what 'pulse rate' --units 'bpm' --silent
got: 76 bpm
